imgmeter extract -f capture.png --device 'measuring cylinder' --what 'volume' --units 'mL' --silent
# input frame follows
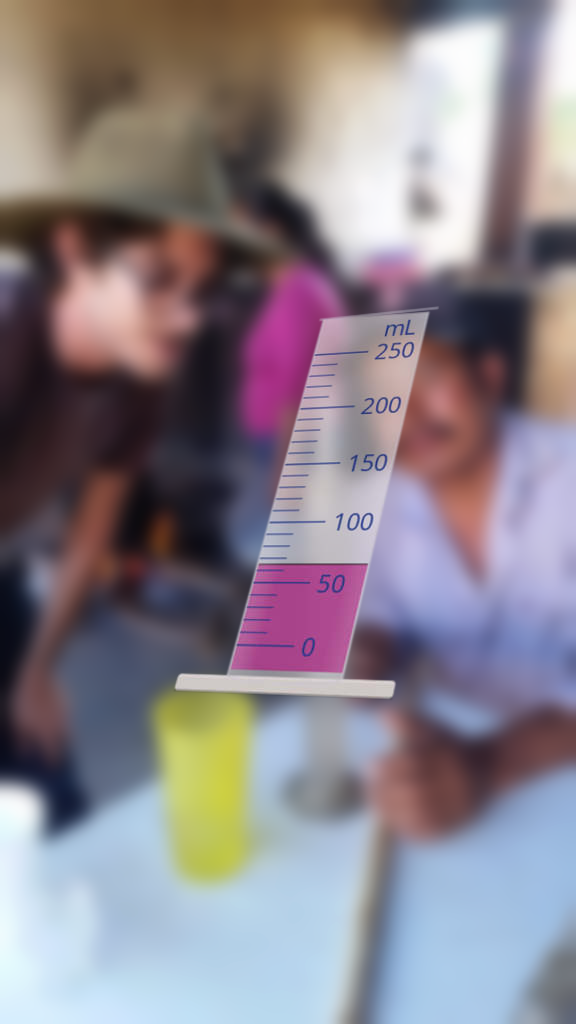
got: 65 mL
